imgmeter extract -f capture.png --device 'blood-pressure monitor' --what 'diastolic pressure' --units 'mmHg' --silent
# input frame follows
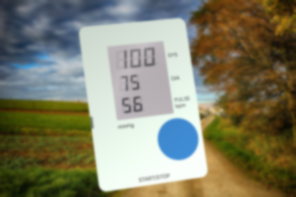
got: 75 mmHg
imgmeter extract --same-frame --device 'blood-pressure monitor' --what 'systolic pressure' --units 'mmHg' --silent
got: 100 mmHg
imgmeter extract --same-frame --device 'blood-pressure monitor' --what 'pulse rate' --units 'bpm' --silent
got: 56 bpm
